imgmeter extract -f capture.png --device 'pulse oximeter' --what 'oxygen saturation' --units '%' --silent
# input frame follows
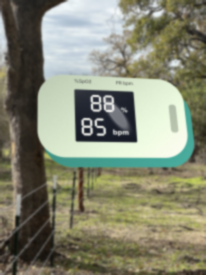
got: 88 %
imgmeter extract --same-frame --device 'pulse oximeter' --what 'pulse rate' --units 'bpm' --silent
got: 85 bpm
